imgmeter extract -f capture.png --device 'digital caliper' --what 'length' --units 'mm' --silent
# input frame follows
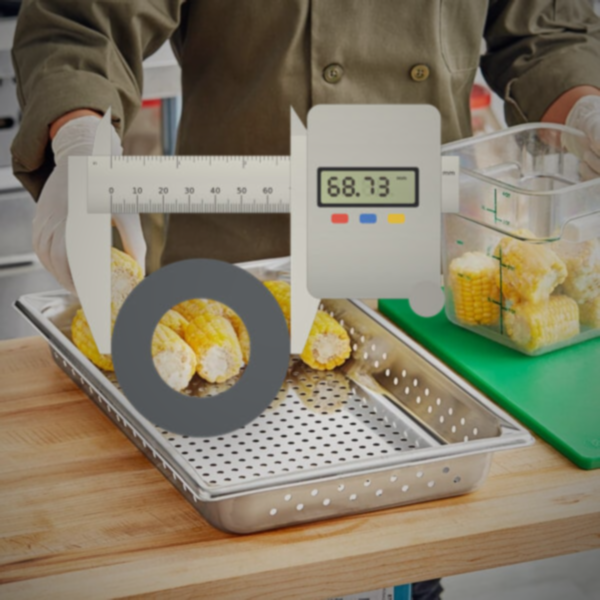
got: 68.73 mm
